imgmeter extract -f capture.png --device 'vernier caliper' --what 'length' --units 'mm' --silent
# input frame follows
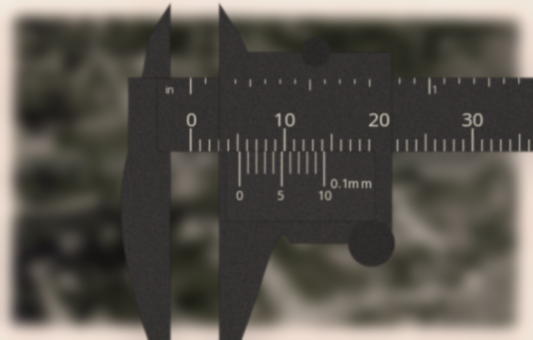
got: 5.2 mm
